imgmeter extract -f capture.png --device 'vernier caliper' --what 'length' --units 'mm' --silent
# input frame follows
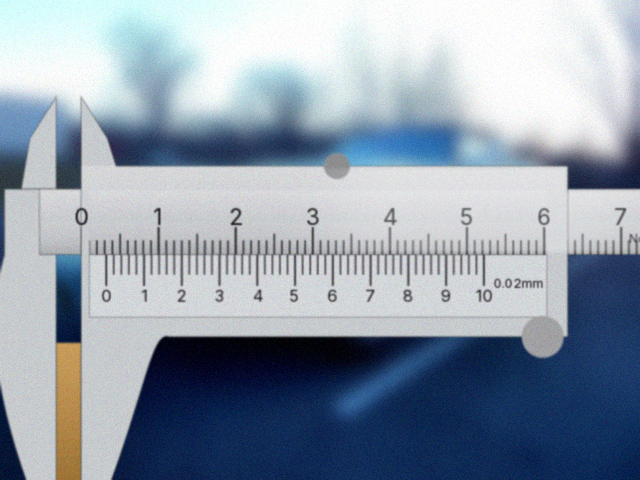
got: 3.2 mm
